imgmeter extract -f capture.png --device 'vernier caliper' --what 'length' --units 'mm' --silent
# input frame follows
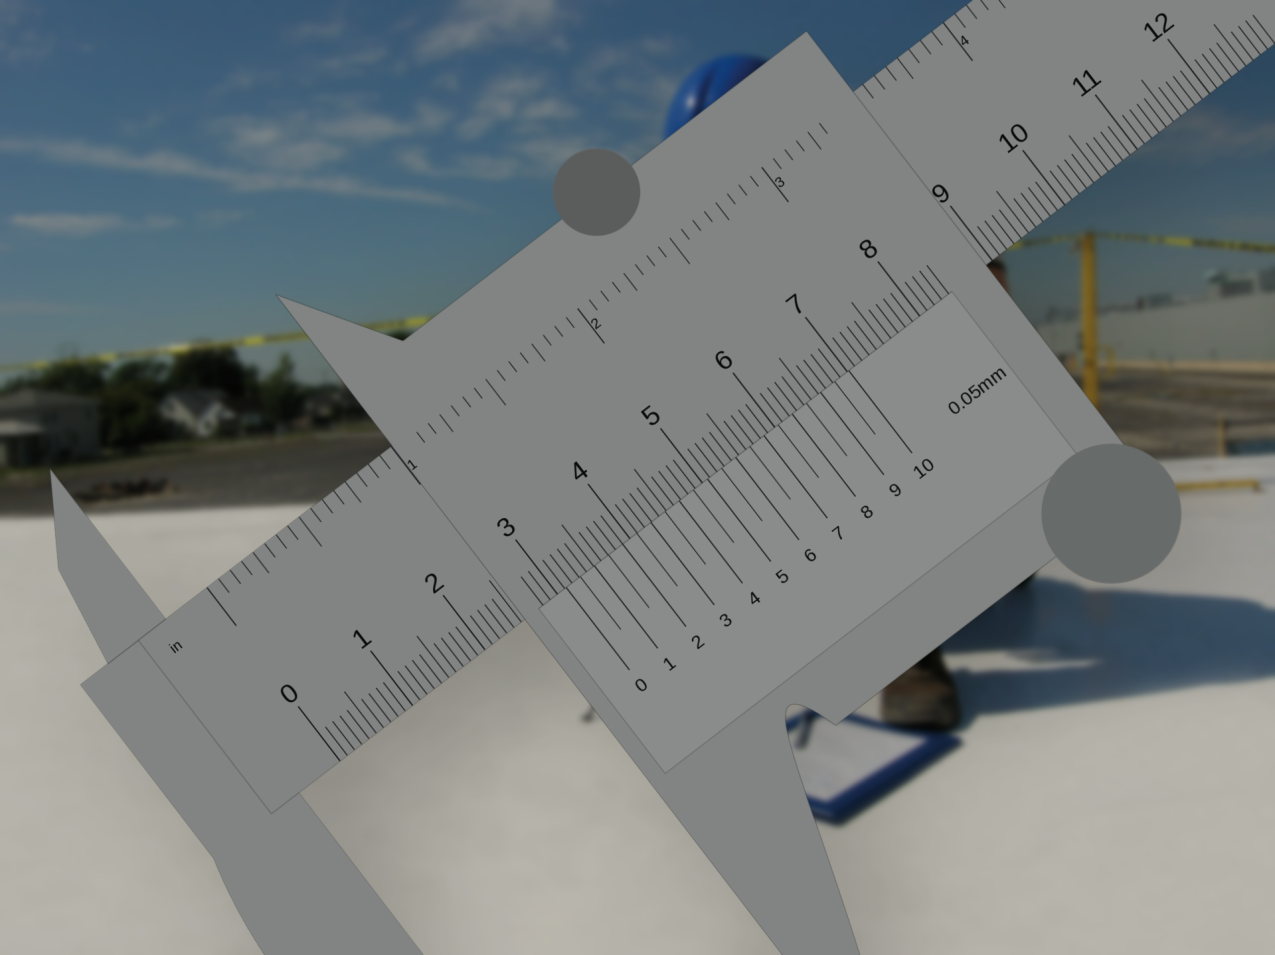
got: 31.2 mm
